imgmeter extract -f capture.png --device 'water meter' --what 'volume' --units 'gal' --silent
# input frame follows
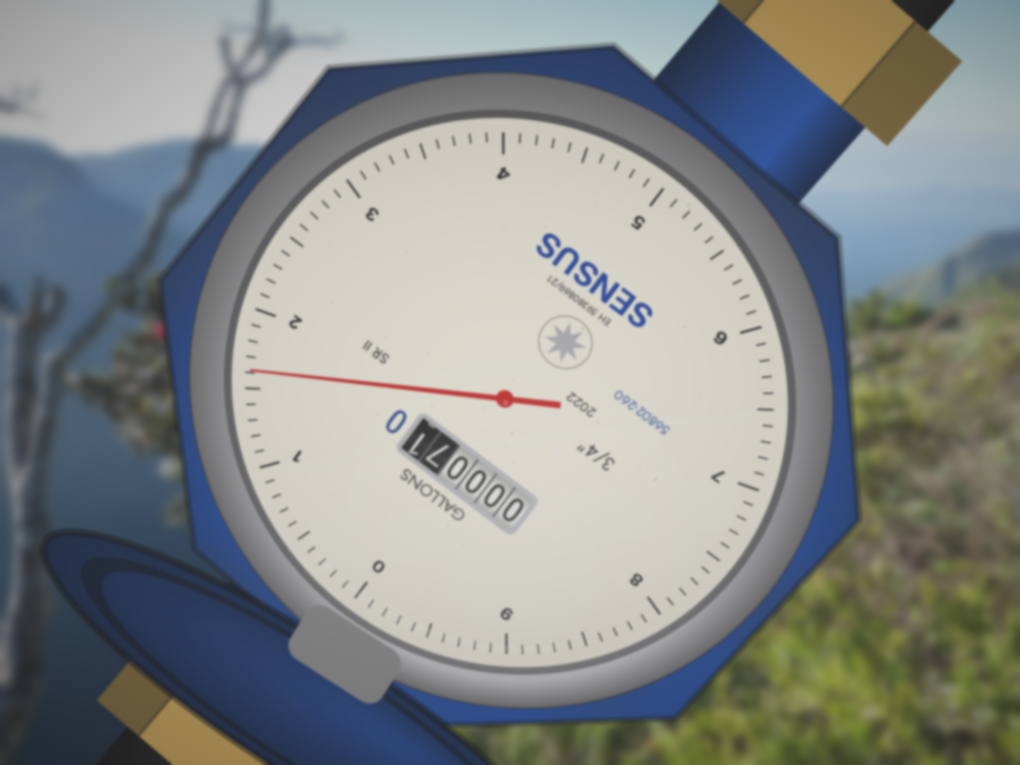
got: 711.6 gal
